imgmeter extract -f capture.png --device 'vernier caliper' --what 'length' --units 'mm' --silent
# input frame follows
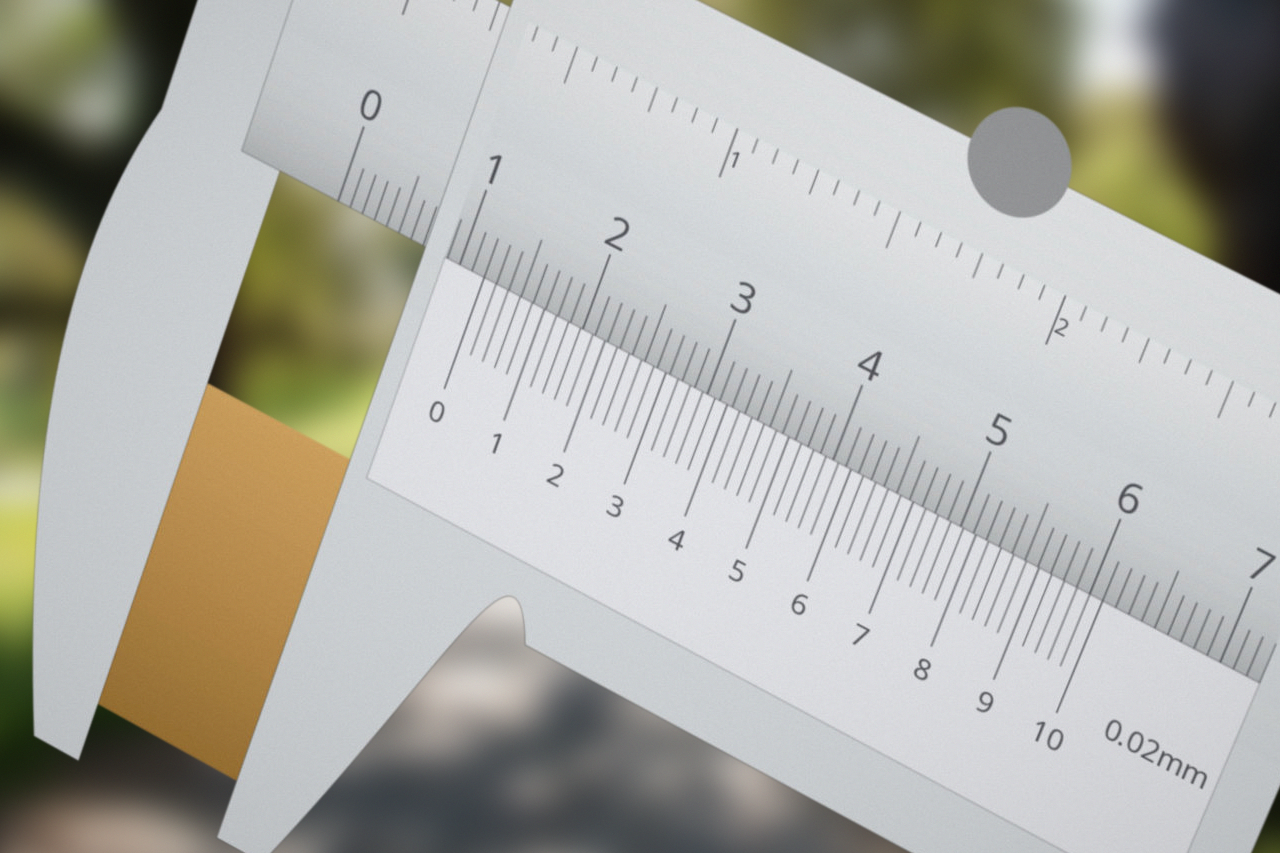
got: 12.0 mm
